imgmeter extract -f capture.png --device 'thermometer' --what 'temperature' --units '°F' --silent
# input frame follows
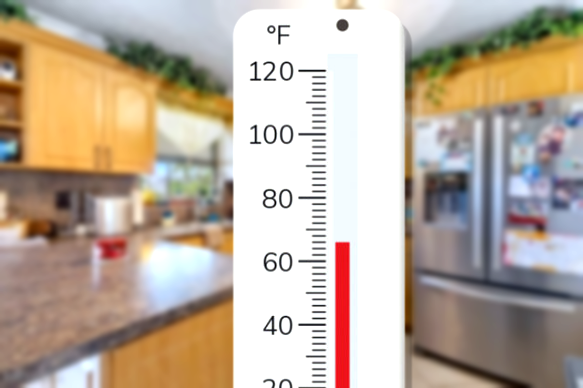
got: 66 °F
